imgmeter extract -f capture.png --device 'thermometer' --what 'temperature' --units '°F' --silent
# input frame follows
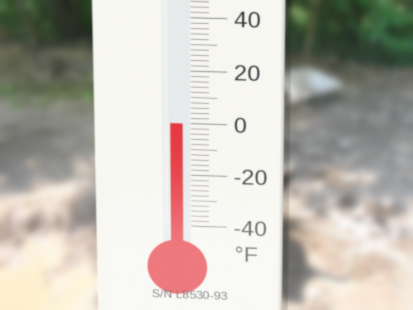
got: 0 °F
